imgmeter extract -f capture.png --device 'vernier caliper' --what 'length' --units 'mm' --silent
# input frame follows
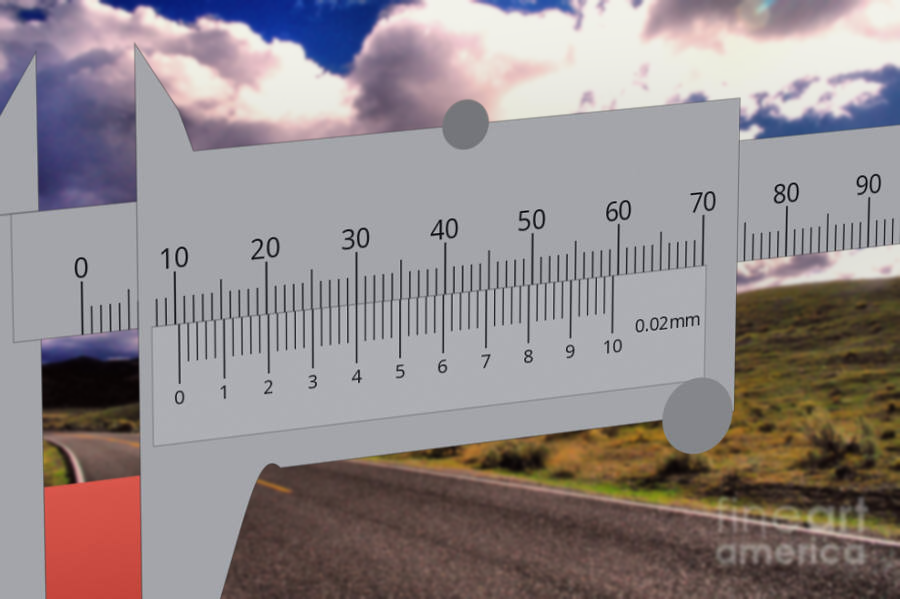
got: 10.4 mm
